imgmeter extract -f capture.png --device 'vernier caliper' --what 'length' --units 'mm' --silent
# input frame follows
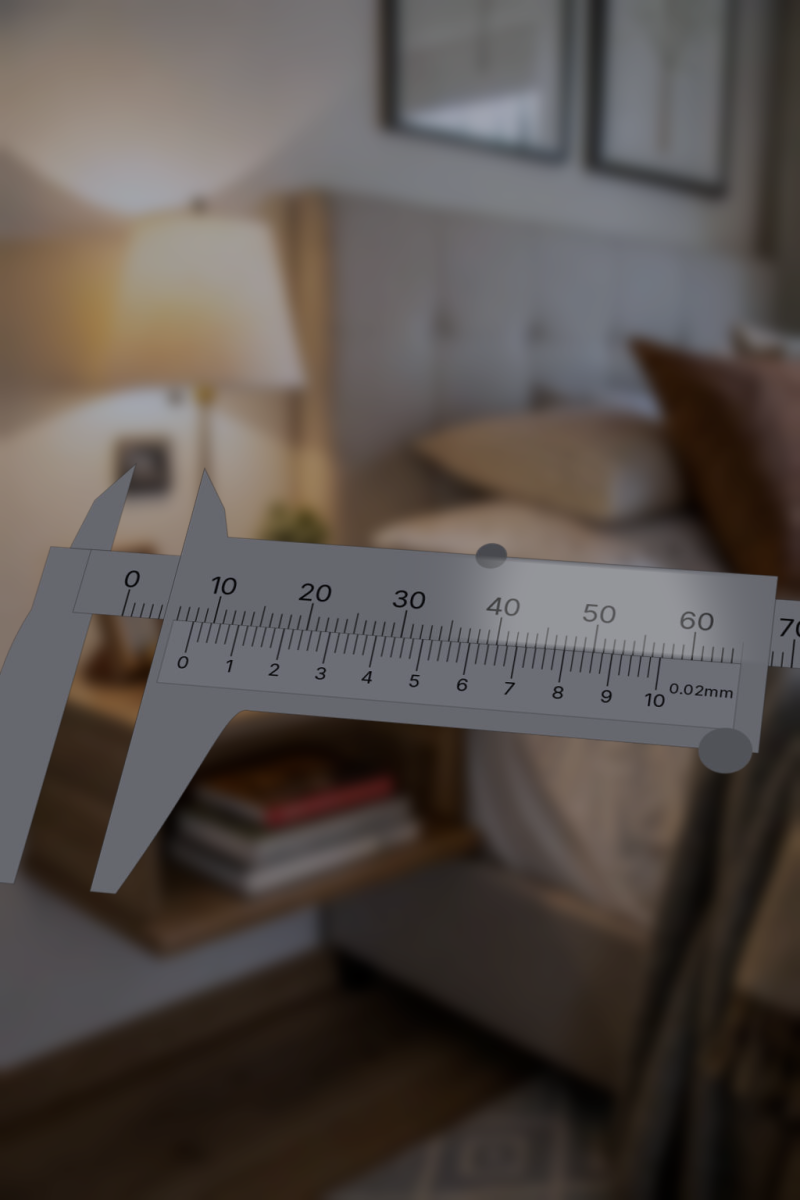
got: 7.8 mm
